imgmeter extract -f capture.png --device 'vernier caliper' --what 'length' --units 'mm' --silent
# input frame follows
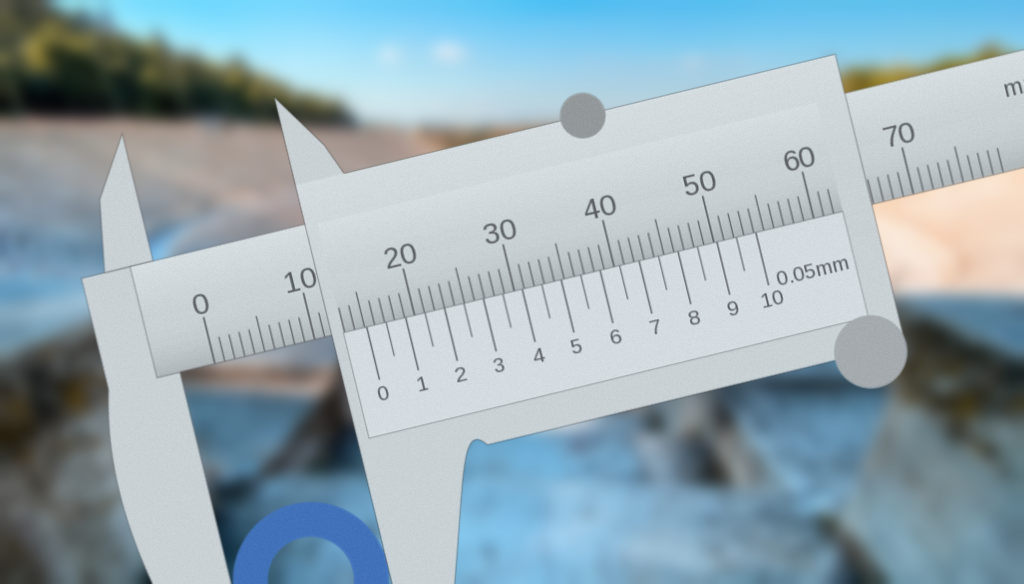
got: 15.2 mm
